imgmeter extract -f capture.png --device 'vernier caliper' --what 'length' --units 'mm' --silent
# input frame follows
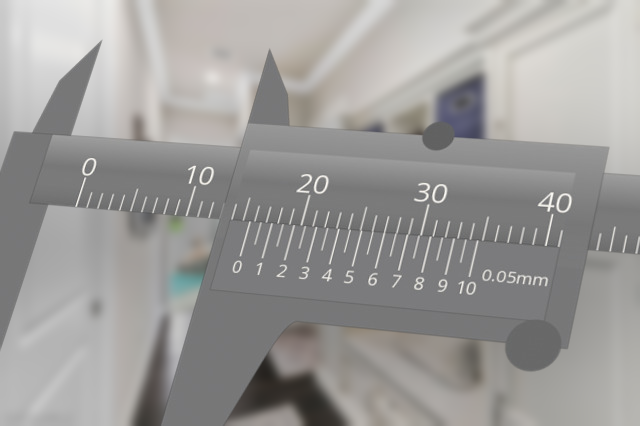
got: 15.6 mm
